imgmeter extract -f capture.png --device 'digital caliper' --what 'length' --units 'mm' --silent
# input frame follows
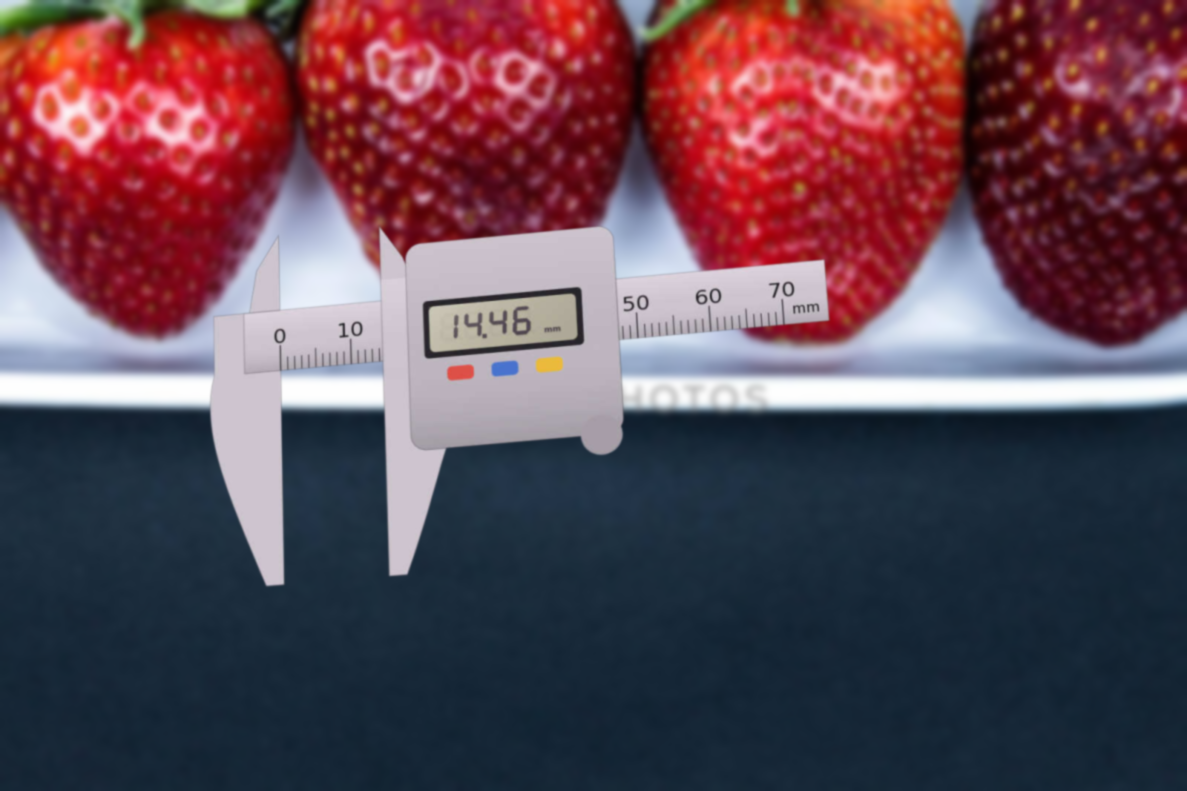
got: 14.46 mm
